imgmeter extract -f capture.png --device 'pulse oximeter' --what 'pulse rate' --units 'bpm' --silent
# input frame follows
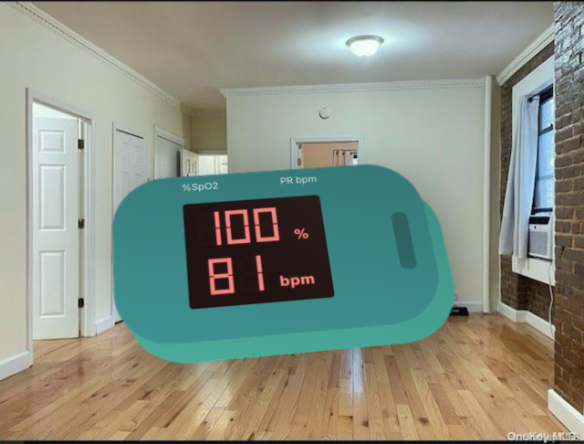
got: 81 bpm
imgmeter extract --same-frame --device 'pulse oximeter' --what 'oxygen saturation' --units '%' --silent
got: 100 %
